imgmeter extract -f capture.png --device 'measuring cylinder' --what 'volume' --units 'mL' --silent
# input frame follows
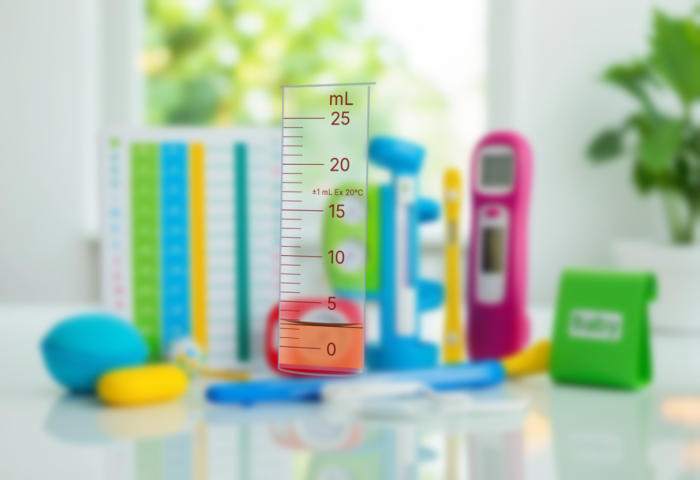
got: 2.5 mL
